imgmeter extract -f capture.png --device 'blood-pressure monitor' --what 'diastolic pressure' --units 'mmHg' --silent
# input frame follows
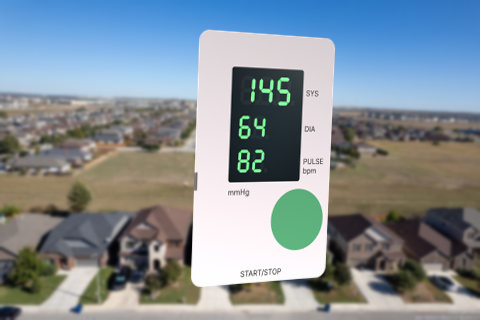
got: 64 mmHg
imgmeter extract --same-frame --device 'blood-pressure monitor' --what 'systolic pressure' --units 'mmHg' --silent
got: 145 mmHg
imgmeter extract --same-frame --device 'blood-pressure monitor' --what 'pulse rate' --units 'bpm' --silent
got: 82 bpm
